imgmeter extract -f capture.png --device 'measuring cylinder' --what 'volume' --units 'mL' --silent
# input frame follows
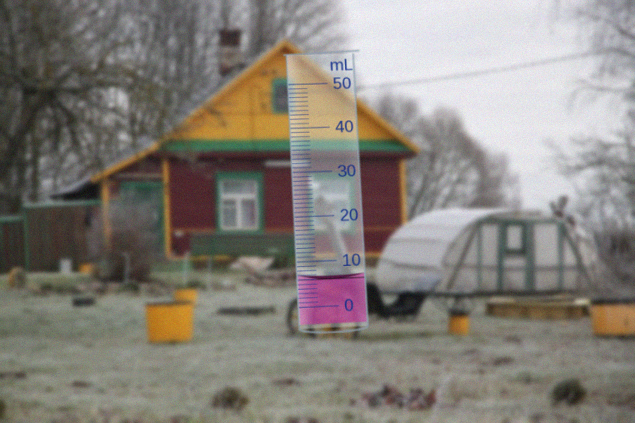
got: 6 mL
